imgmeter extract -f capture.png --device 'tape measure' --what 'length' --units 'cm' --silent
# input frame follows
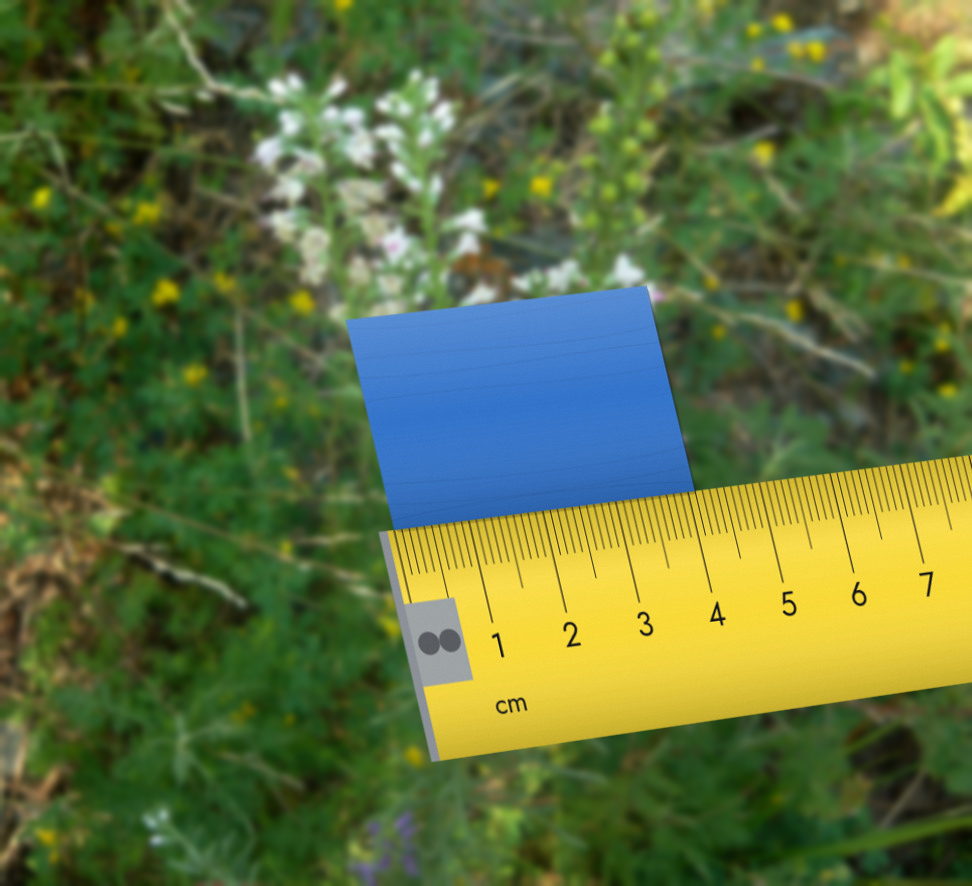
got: 4.1 cm
